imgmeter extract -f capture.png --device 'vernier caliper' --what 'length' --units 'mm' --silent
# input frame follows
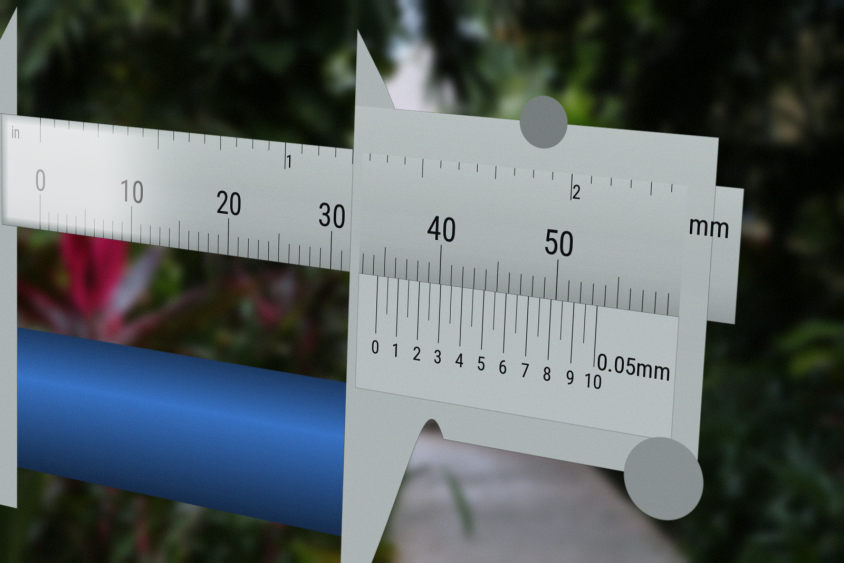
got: 34.4 mm
